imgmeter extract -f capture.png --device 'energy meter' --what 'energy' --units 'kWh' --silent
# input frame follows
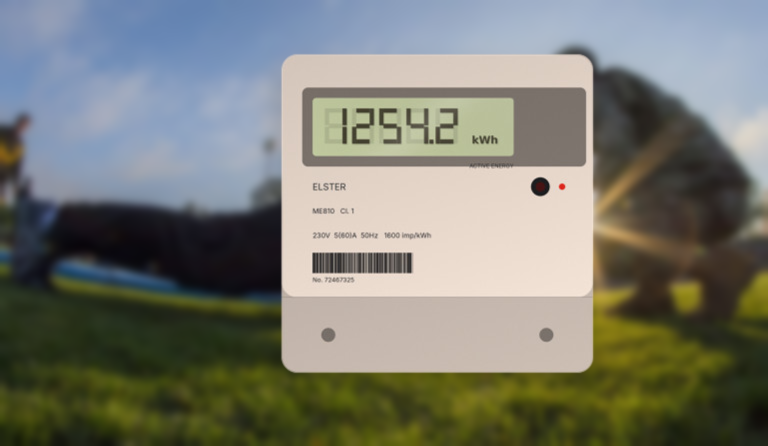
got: 1254.2 kWh
